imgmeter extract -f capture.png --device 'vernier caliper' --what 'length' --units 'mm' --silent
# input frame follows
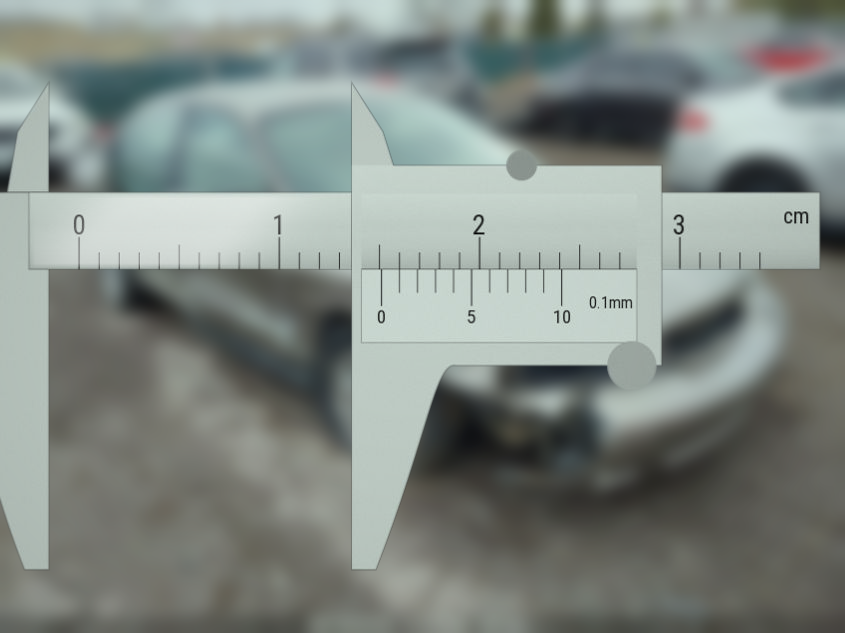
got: 15.1 mm
